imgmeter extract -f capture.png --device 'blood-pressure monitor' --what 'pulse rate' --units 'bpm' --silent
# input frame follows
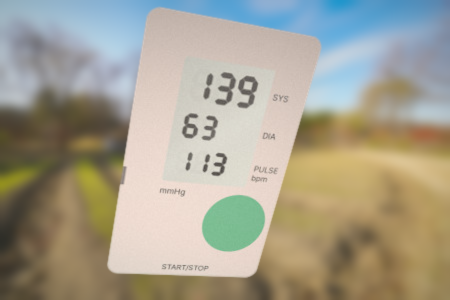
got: 113 bpm
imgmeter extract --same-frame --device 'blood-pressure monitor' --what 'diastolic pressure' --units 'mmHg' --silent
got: 63 mmHg
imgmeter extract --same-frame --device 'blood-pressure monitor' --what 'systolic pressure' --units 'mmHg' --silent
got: 139 mmHg
